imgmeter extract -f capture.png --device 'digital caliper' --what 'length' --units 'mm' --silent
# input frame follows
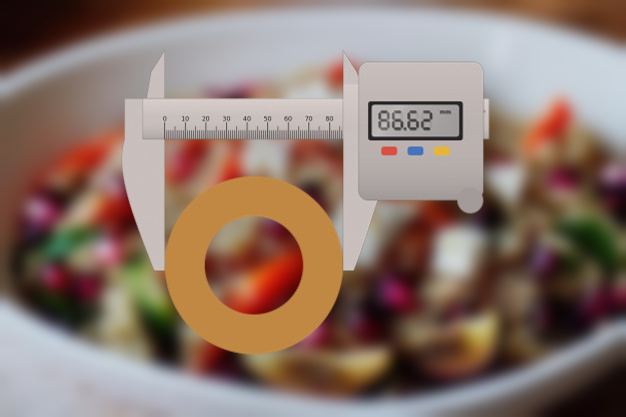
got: 86.62 mm
